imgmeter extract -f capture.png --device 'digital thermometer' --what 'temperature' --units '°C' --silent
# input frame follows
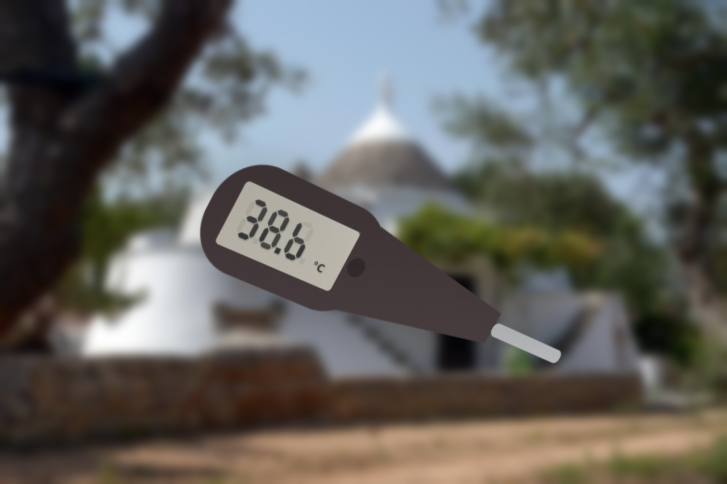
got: 38.6 °C
